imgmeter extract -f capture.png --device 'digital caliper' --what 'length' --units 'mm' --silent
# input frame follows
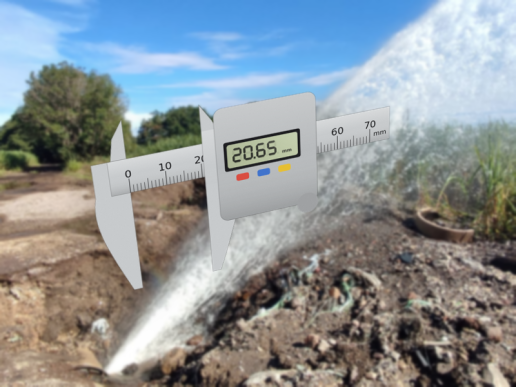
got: 20.65 mm
